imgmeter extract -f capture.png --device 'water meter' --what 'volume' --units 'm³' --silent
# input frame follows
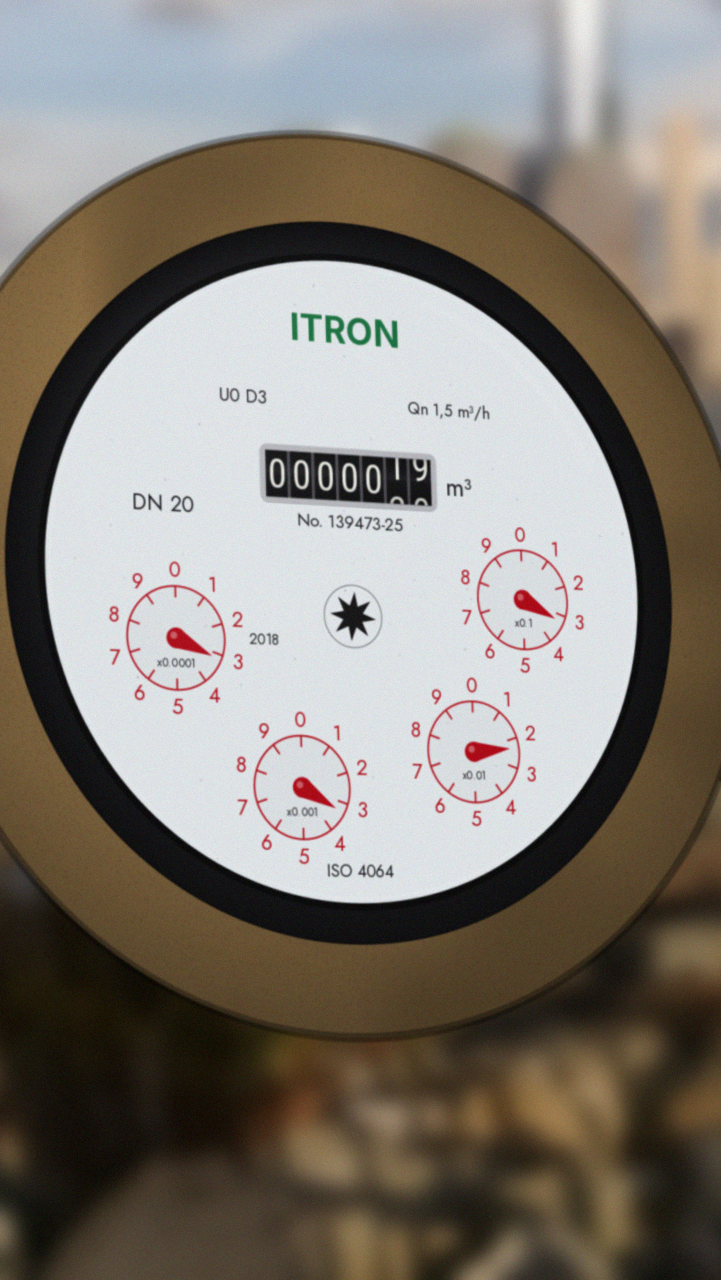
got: 19.3233 m³
